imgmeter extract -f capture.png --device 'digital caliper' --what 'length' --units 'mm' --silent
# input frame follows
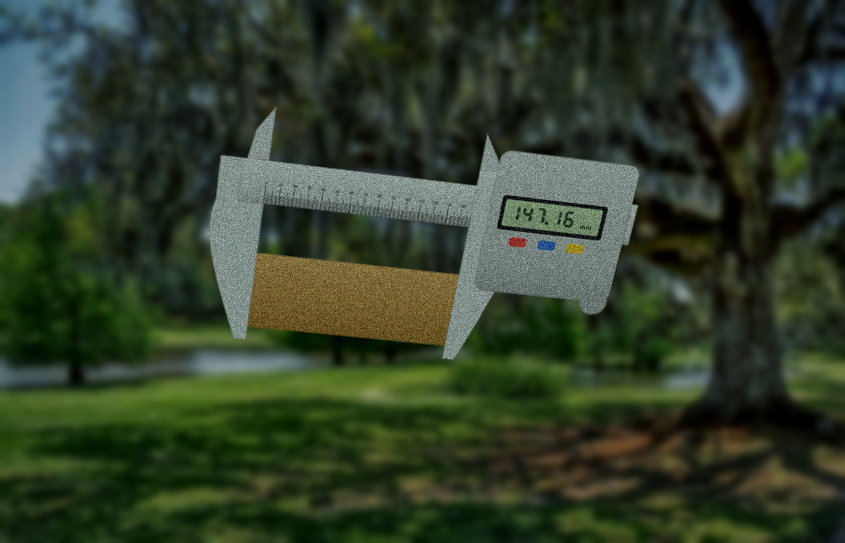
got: 147.16 mm
